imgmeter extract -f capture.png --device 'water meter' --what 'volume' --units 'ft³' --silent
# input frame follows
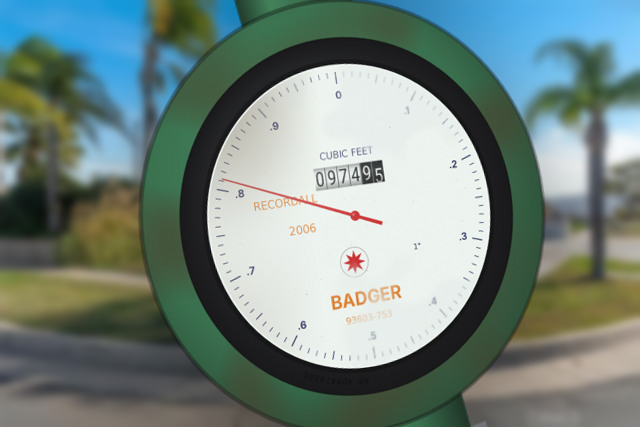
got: 97494.81 ft³
